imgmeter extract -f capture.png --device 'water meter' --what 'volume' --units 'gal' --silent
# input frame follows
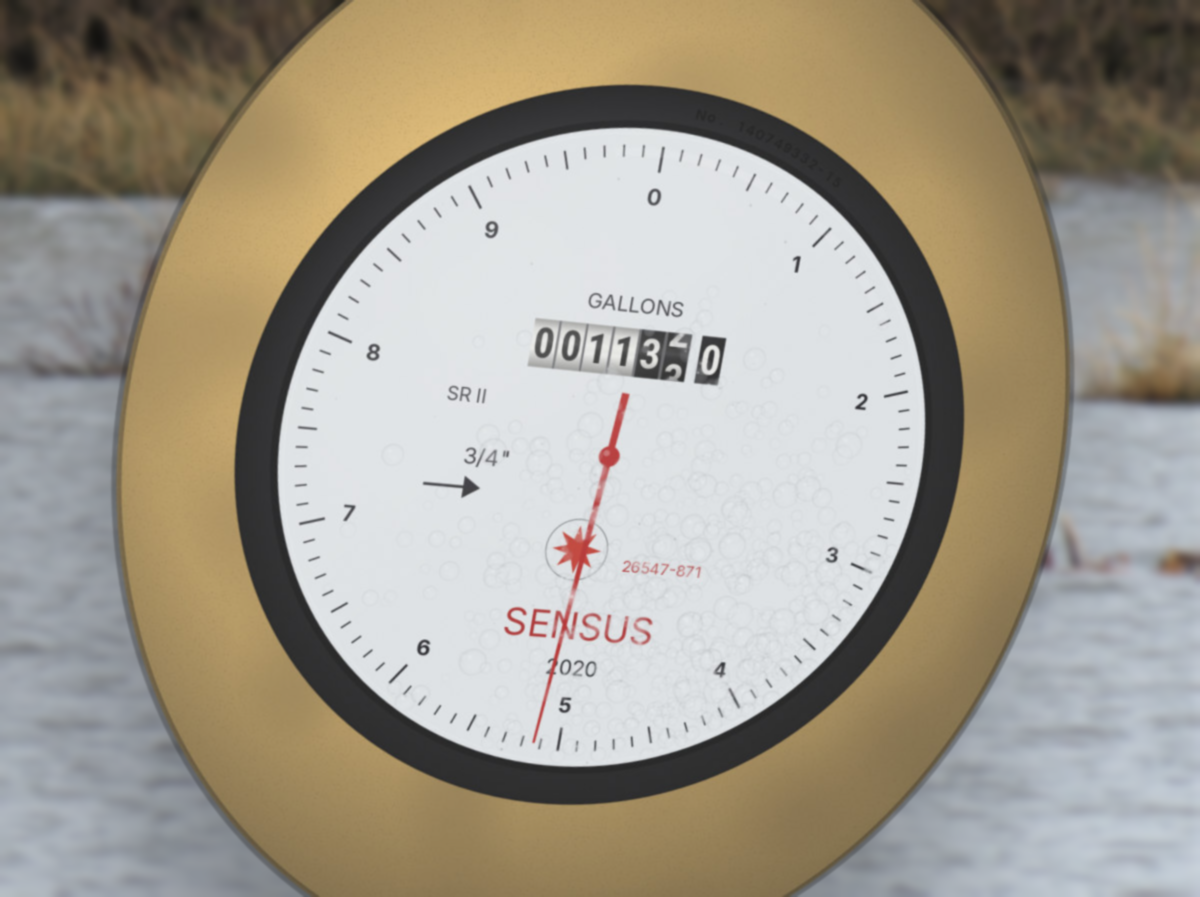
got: 11325.1 gal
